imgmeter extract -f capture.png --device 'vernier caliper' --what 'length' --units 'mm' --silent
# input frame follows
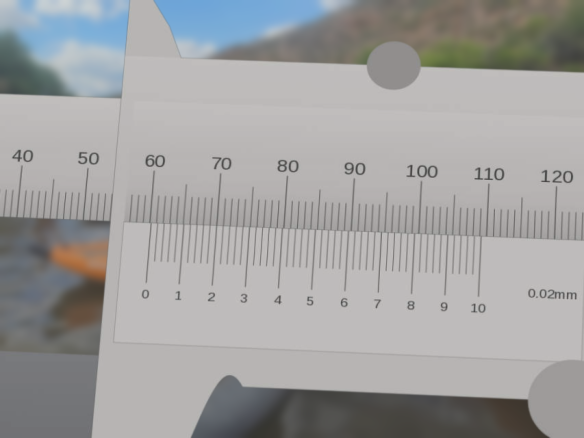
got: 60.2 mm
